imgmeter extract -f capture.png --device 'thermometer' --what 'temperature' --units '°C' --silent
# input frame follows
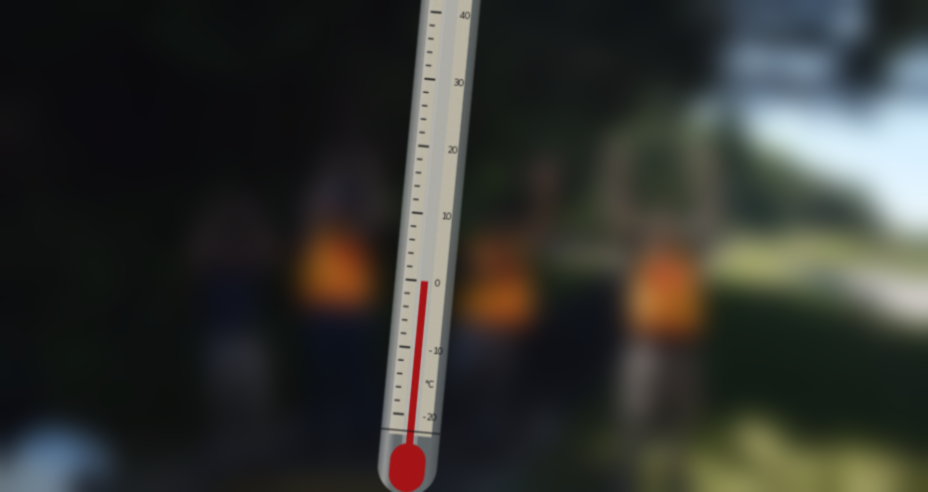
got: 0 °C
